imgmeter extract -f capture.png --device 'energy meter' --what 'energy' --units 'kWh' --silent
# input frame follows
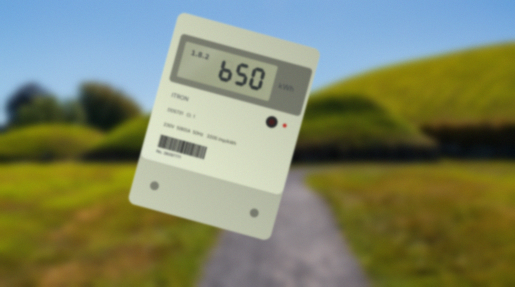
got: 650 kWh
